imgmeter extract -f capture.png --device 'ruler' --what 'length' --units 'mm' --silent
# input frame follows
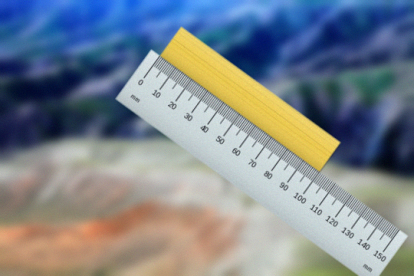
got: 100 mm
